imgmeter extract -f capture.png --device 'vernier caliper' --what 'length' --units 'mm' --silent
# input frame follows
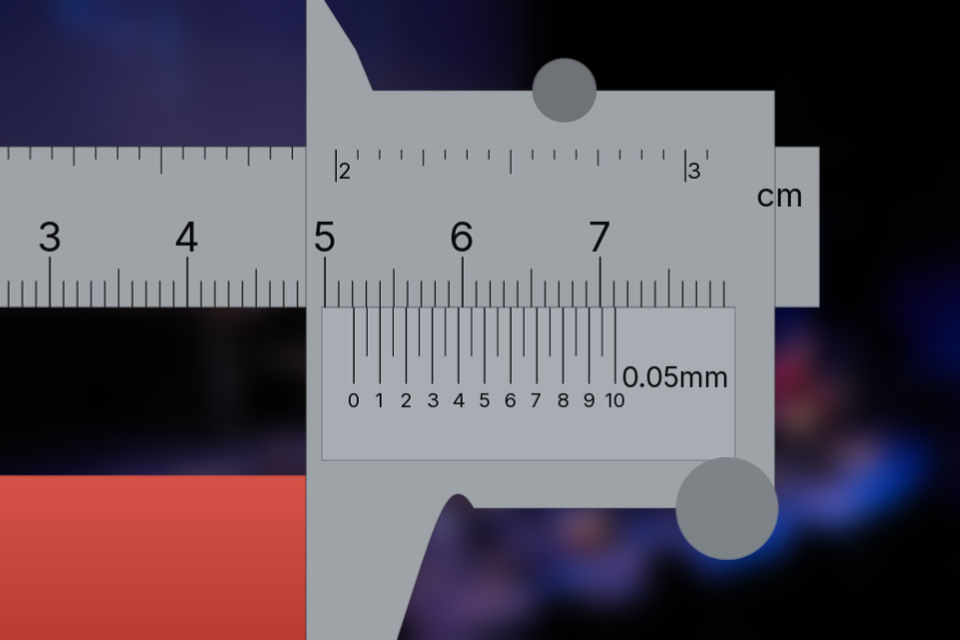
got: 52.1 mm
